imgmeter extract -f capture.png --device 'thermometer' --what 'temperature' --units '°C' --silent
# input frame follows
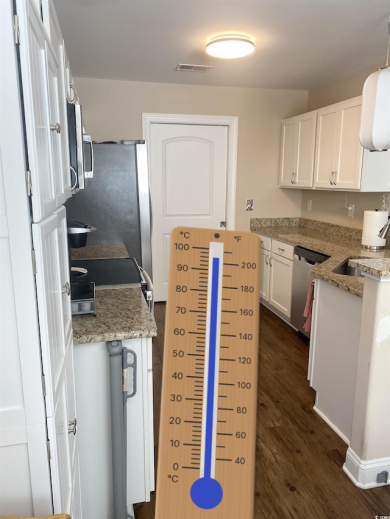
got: 96 °C
